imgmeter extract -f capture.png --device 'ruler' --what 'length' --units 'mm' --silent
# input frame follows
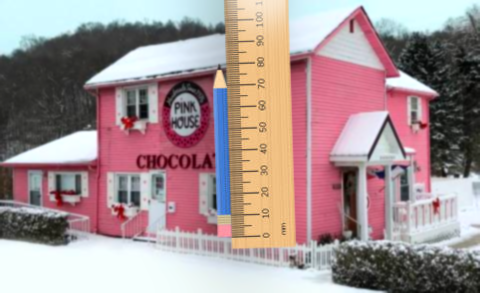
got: 80 mm
